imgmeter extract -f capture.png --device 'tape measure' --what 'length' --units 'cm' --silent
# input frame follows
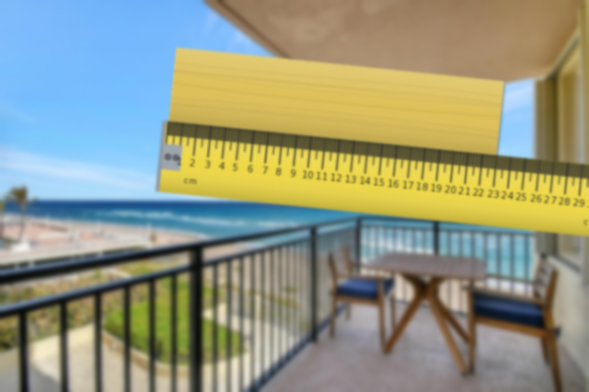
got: 23 cm
